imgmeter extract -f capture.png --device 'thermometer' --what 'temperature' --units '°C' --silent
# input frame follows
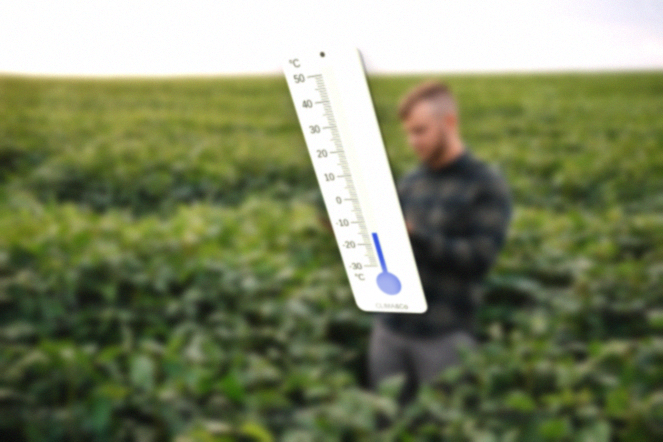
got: -15 °C
